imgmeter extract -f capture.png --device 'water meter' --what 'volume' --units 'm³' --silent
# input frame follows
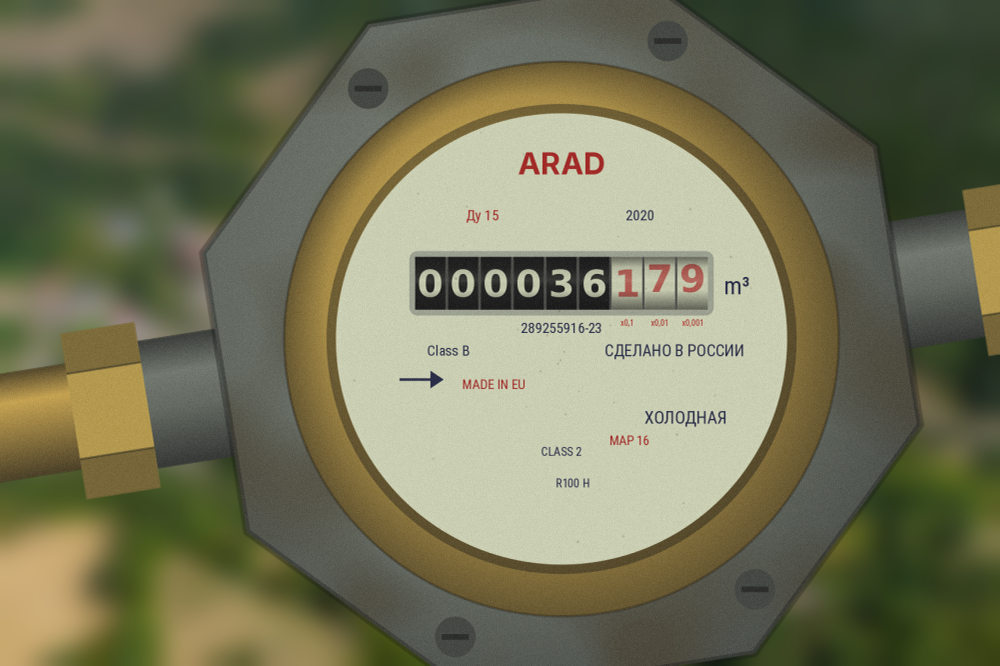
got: 36.179 m³
